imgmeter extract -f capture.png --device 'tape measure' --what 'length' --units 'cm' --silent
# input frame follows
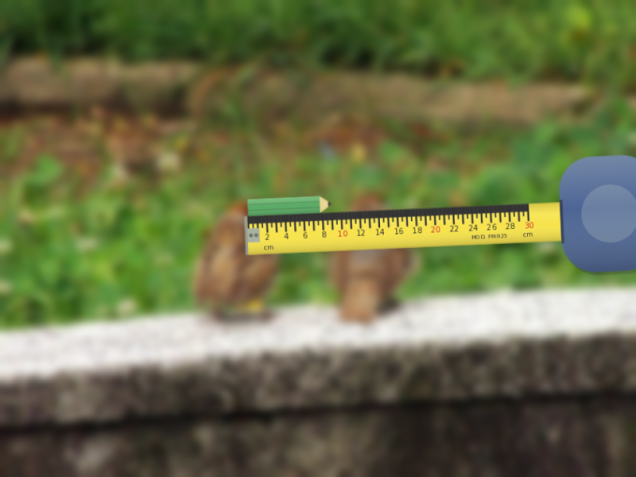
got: 9 cm
